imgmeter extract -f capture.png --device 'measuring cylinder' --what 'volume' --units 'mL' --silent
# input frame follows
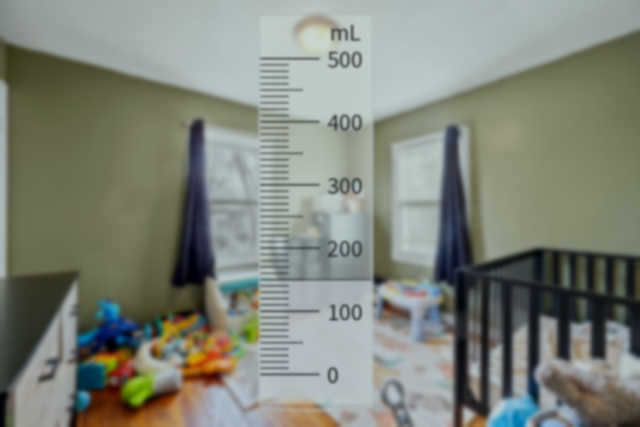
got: 150 mL
